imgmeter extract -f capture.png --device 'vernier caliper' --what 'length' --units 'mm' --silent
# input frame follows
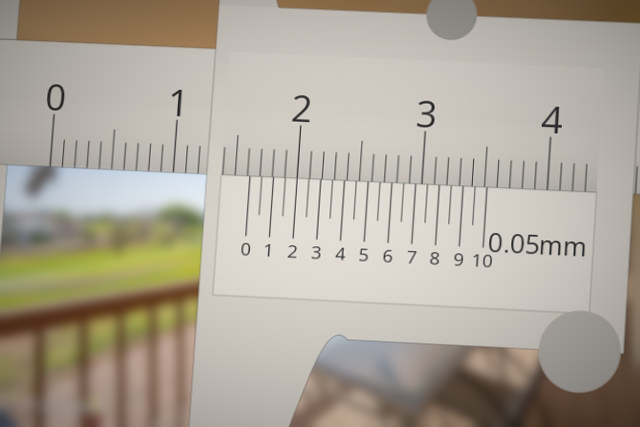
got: 16.2 mm
